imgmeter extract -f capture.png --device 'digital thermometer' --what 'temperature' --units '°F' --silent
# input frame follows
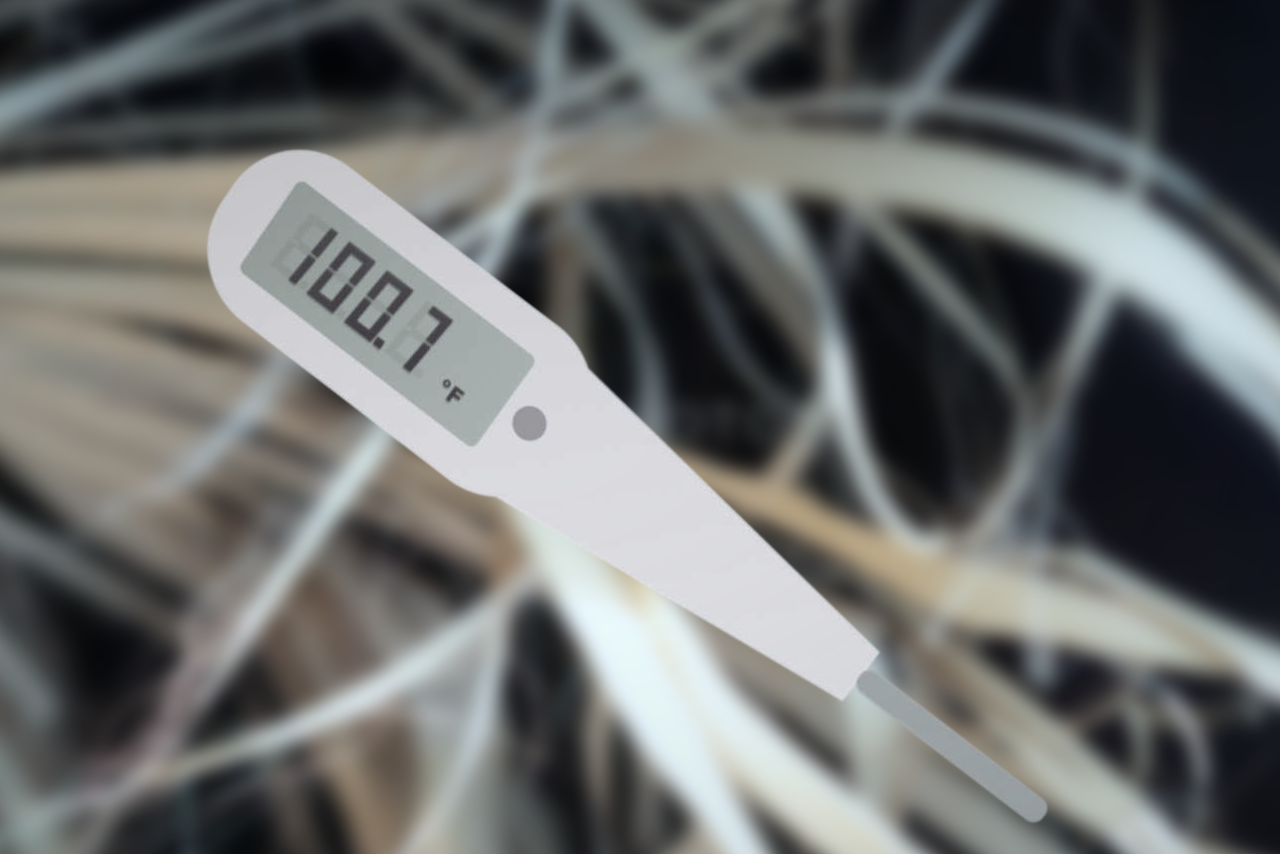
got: 100.7 °F
